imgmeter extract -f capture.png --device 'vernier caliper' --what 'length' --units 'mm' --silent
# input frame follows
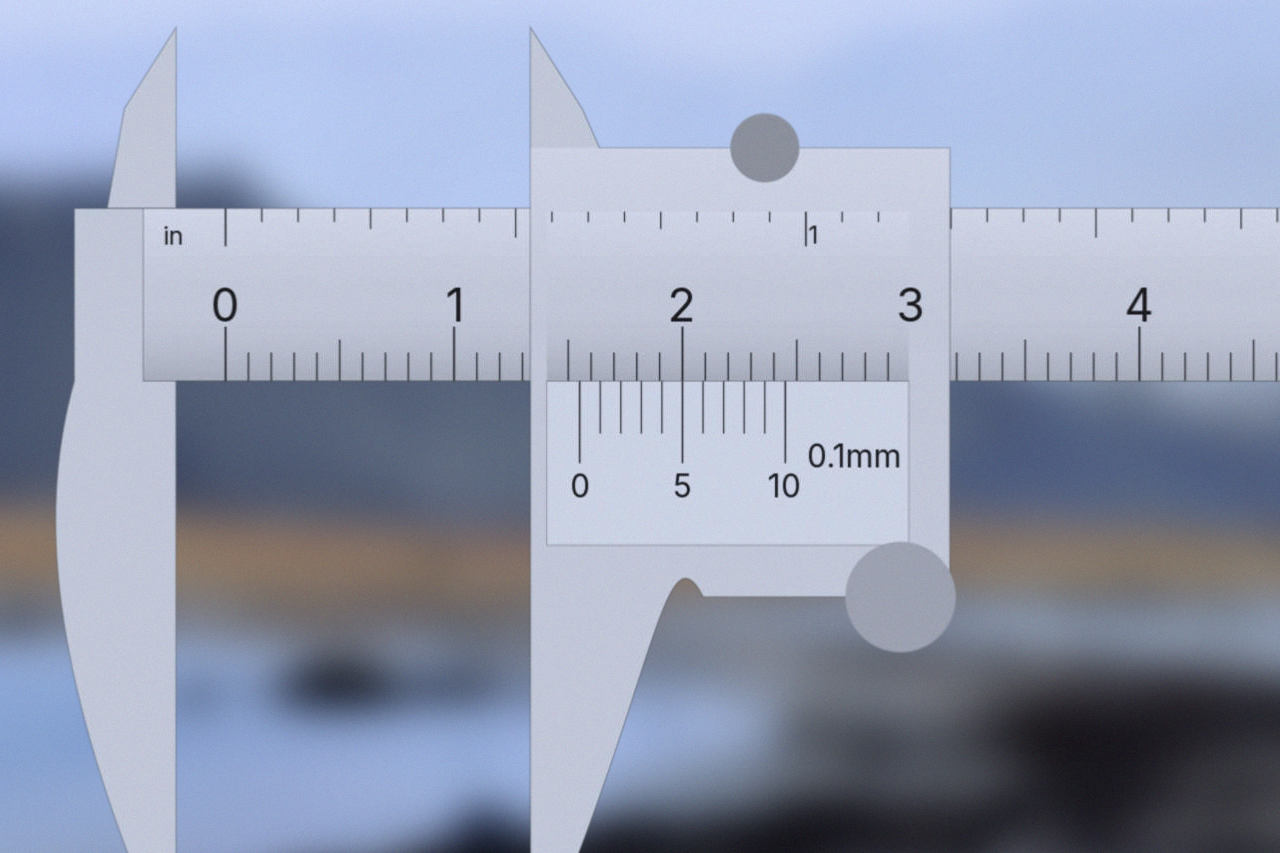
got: 15.5 mm
